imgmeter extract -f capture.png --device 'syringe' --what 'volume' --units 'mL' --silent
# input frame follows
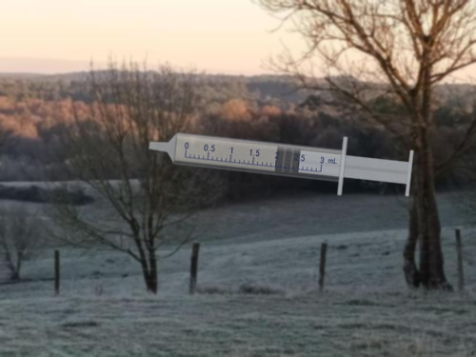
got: 2 mL
